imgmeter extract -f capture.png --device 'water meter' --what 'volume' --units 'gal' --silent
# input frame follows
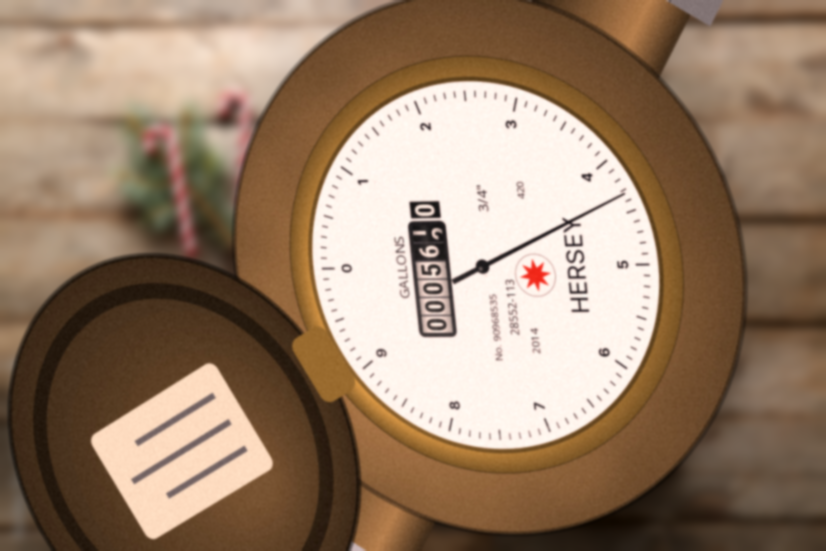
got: 5614.3 gal
